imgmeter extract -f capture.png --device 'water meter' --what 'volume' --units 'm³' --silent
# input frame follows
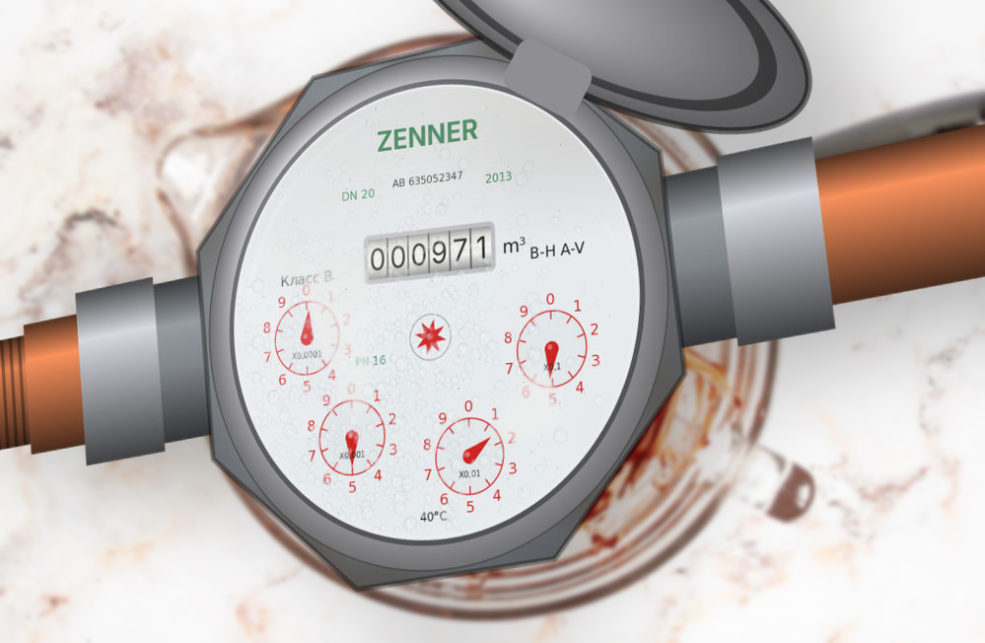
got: 971.5150 m³
